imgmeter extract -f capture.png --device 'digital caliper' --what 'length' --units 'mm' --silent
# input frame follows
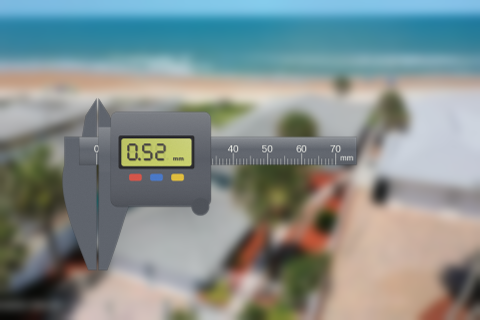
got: 0.52 mm
